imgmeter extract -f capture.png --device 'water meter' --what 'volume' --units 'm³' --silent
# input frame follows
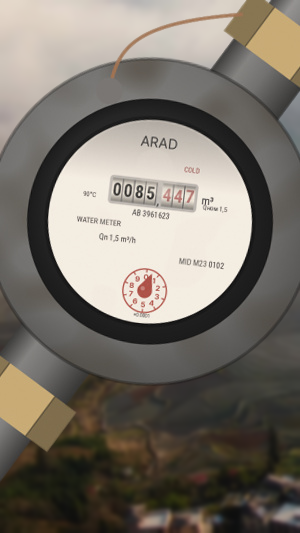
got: 85.4470 m³
